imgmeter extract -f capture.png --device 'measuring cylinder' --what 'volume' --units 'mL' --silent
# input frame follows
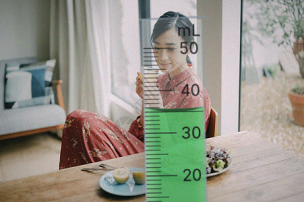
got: 35 mL
